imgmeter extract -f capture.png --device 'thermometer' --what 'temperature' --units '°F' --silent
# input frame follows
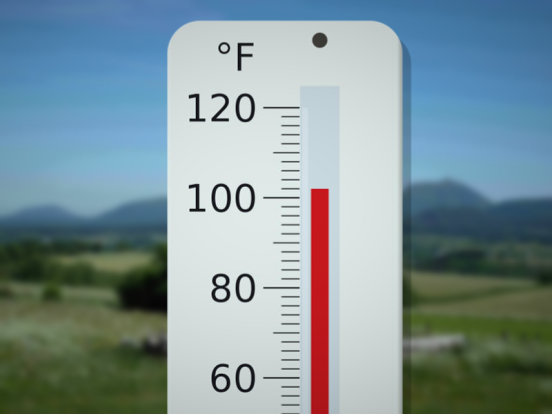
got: 102 °F
